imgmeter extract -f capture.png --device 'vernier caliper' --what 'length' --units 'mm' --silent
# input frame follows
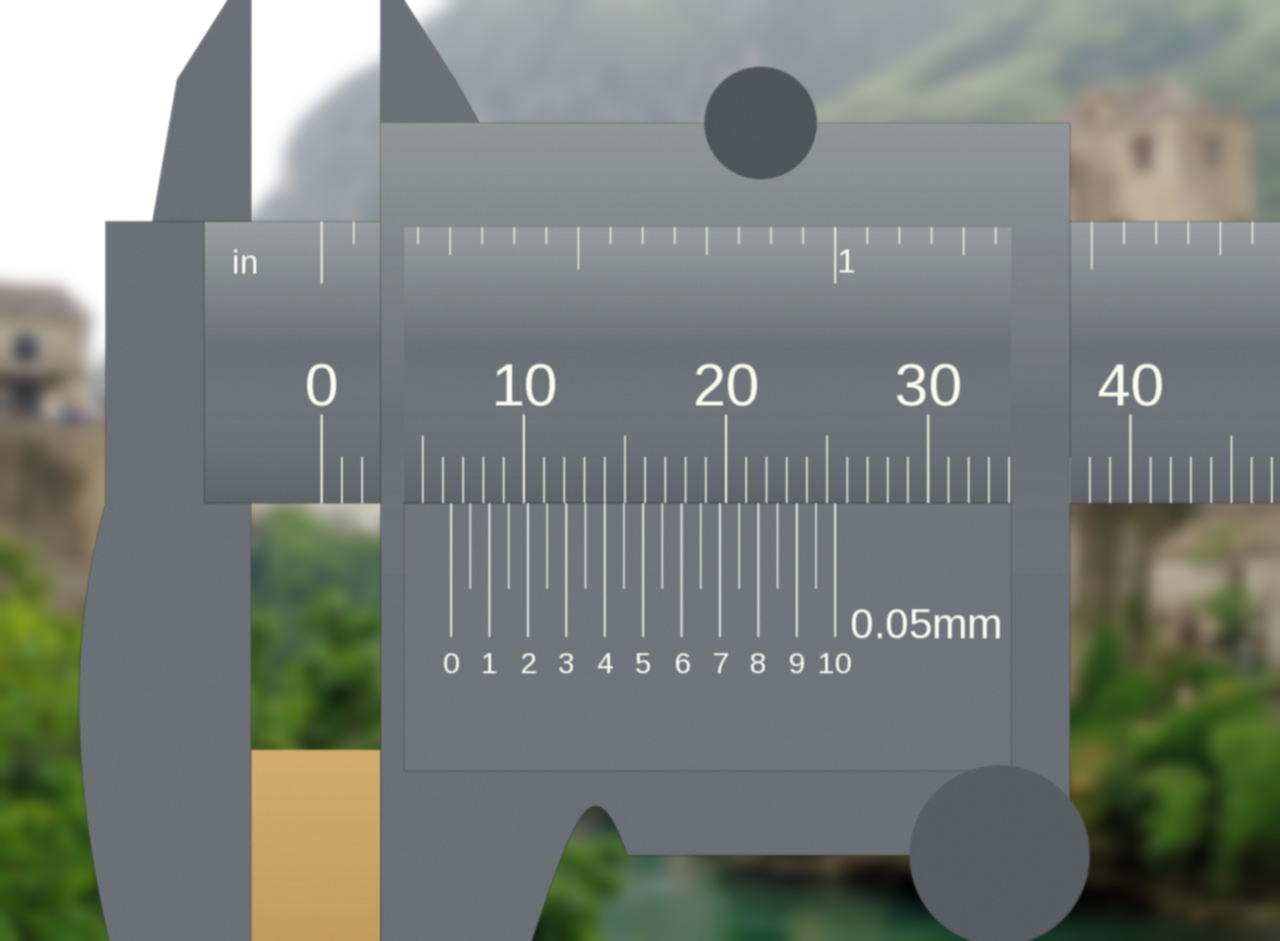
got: 6.4 mm
